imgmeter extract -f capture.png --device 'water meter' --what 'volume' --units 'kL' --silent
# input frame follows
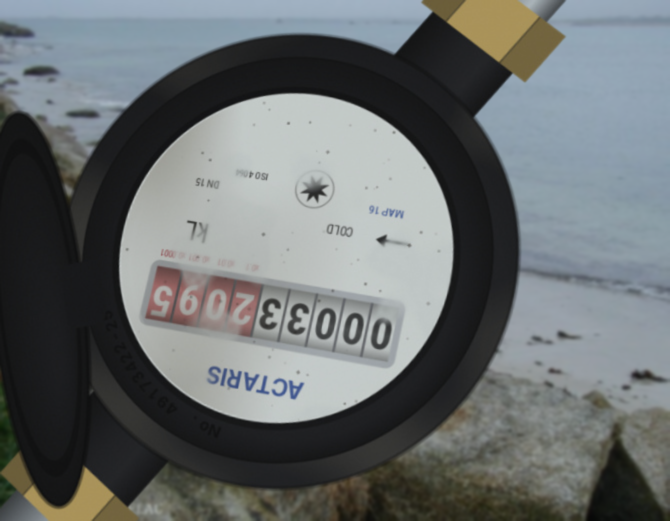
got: 33.2095 kL
